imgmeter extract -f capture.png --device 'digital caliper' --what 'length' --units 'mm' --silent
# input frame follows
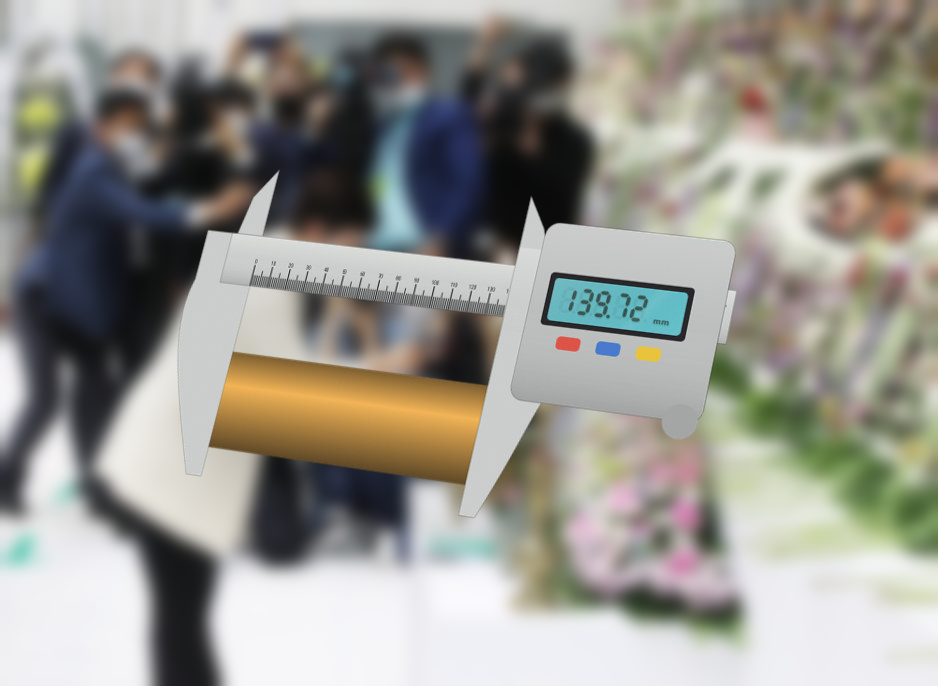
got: 139.72 mm
